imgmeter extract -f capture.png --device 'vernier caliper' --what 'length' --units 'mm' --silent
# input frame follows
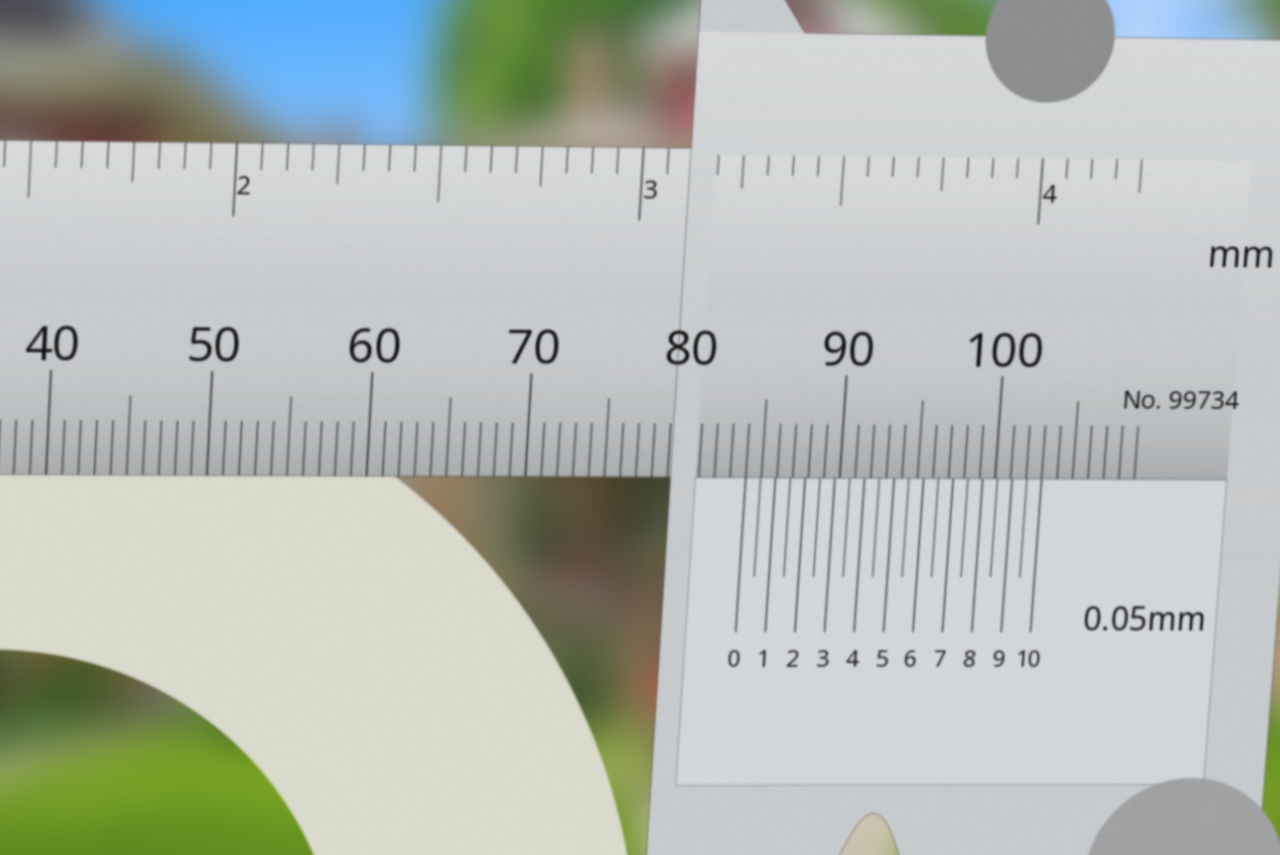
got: 84.0 mm
